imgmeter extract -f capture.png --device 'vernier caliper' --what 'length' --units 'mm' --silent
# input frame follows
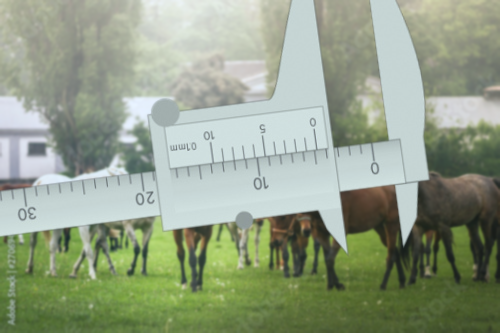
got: 4.8 mm
